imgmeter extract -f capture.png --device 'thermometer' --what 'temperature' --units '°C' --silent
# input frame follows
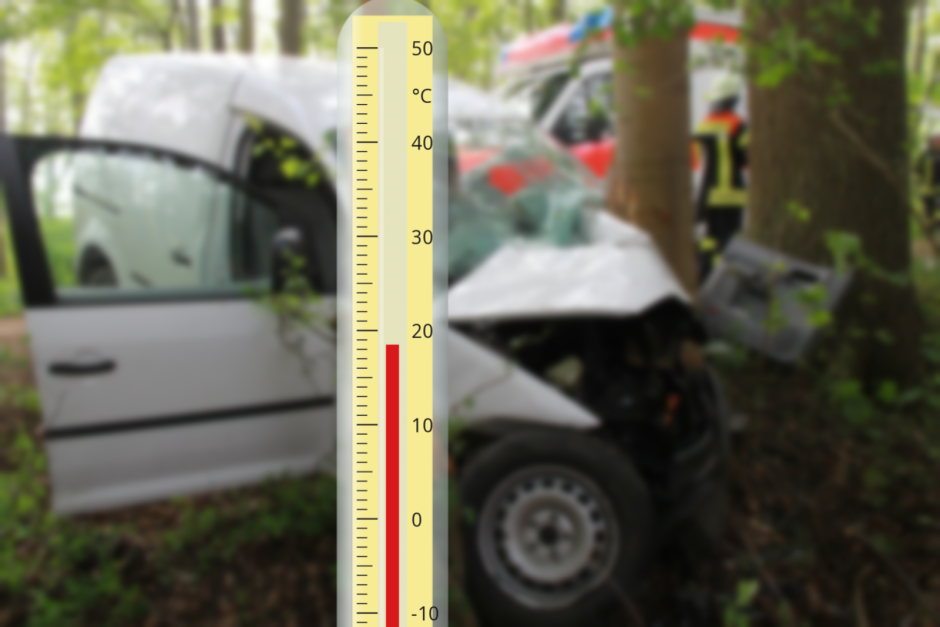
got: 18.5 °C
